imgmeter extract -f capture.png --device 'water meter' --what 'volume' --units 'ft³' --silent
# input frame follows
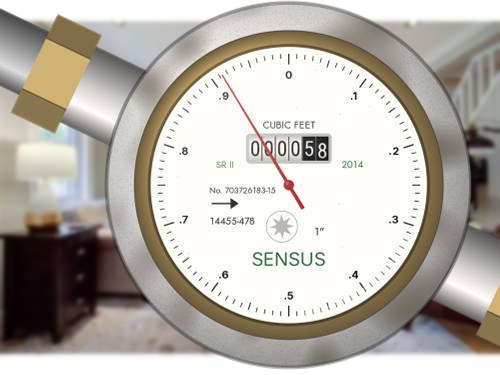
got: 57.91 ft³
